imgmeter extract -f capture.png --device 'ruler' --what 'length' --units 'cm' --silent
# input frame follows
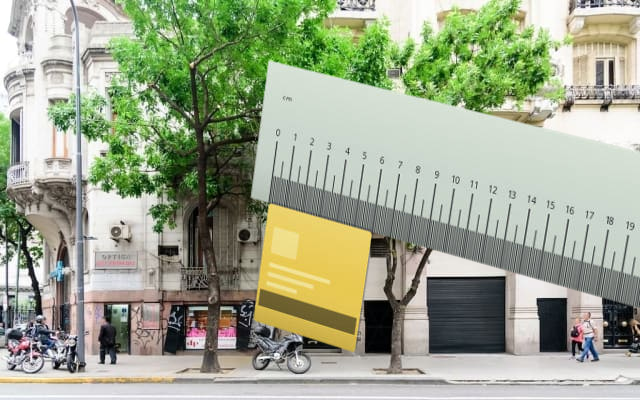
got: 6 cm
